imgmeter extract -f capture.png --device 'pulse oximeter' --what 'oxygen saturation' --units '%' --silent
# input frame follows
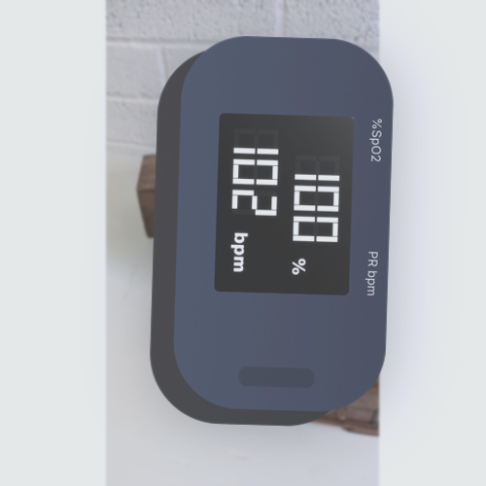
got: 100 %
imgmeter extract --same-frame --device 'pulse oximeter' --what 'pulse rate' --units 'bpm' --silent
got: 102 bpm
